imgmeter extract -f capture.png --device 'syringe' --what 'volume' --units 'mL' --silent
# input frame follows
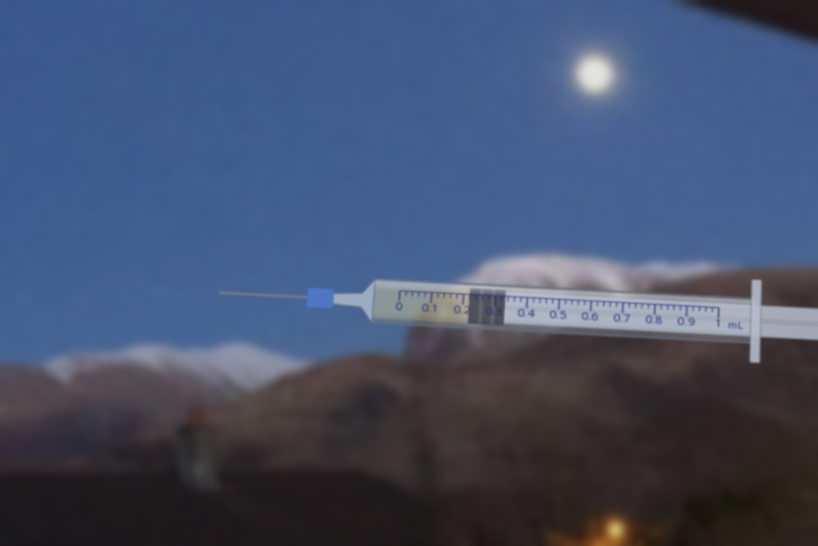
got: 0.22 mL
